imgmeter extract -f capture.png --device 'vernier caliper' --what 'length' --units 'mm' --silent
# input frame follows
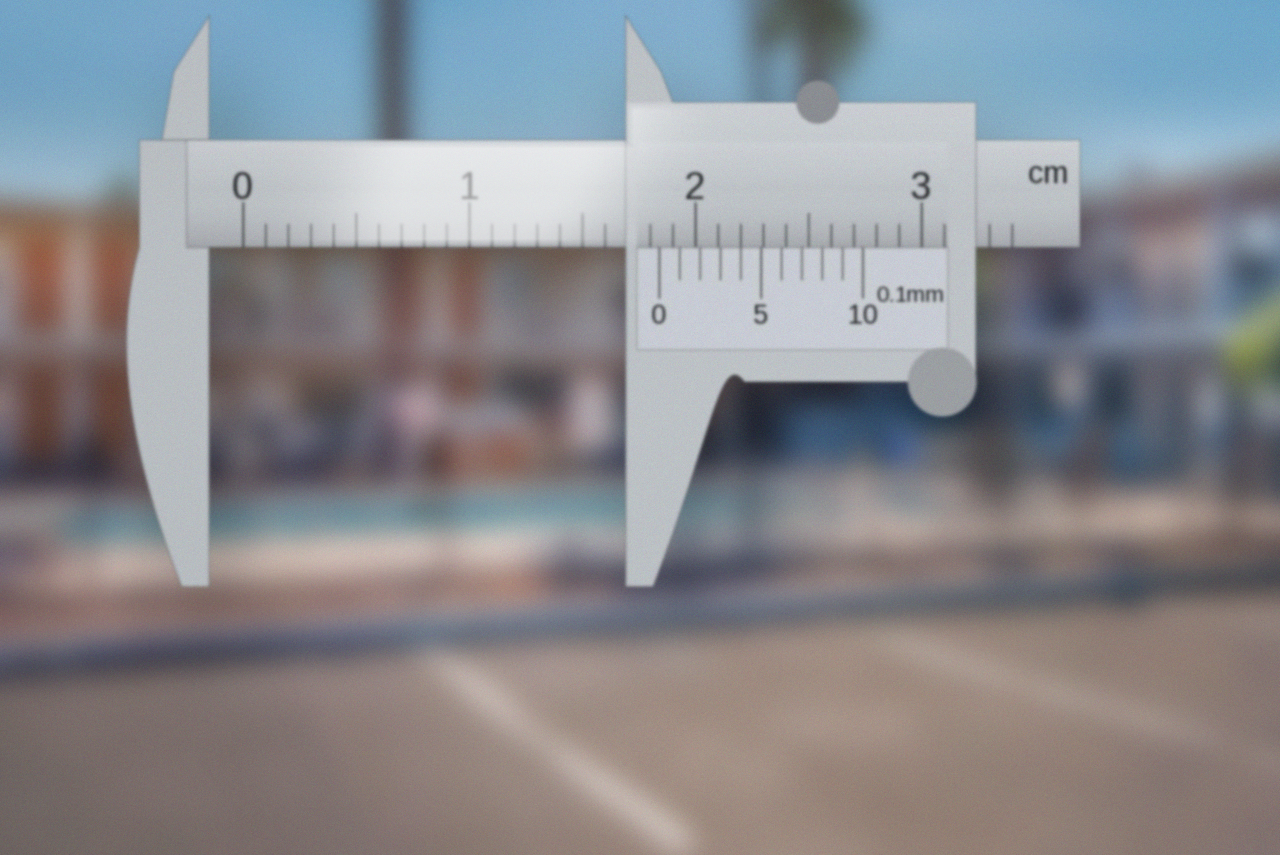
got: 18.4 mm
